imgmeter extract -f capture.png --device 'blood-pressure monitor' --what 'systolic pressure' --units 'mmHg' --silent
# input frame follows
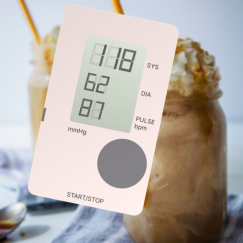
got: 118 mmHg
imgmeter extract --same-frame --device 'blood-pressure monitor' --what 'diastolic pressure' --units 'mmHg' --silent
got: 62 mmHg
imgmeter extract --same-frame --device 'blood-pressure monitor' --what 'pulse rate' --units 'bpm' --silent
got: 87 bpm
